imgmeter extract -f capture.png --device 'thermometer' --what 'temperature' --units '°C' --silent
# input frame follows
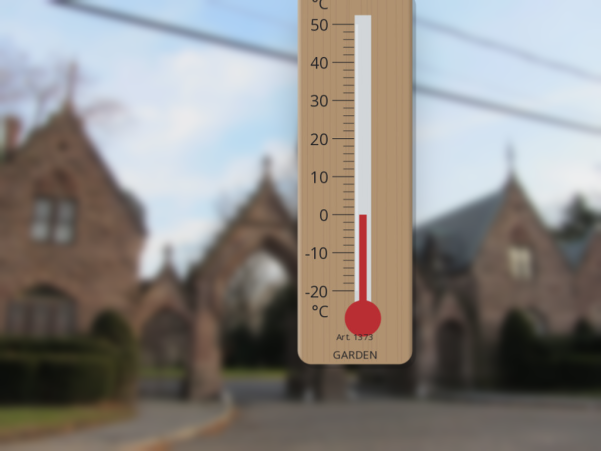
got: 0 °C
